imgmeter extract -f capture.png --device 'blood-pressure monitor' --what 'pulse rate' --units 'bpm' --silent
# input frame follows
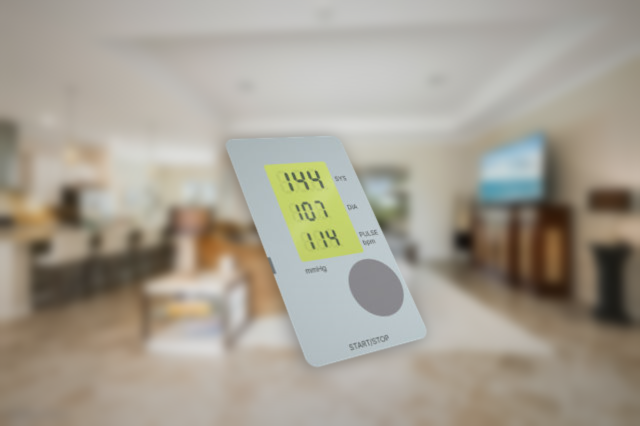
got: 114 bpm
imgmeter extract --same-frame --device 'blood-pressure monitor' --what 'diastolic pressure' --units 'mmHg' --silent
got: 107 mmHg
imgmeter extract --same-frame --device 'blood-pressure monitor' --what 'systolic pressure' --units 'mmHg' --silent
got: 144 mmHg
